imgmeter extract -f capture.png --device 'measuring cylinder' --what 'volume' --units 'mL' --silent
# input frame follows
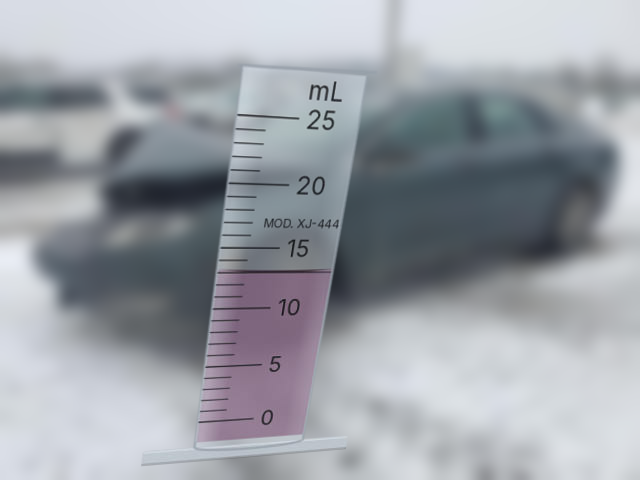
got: 13 mL
